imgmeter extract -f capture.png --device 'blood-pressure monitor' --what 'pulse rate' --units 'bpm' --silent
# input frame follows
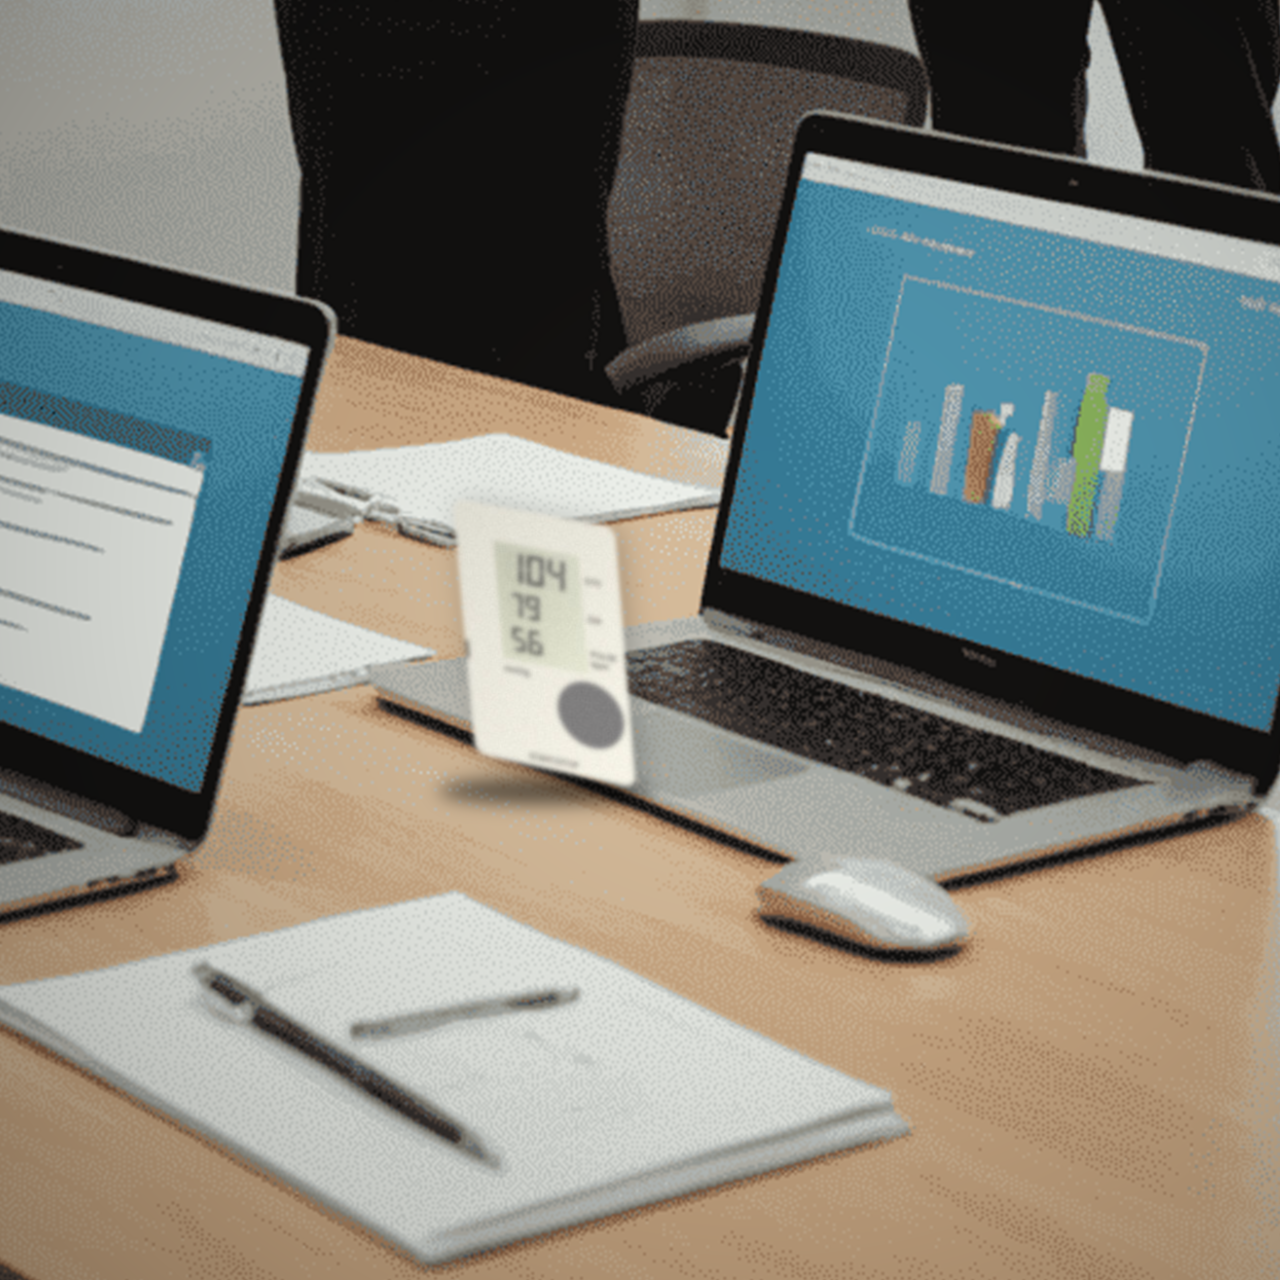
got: 56 bpm
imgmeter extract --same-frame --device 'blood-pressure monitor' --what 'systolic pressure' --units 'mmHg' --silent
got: 104 mmHg
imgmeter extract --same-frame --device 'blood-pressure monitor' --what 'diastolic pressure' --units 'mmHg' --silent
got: 79 mmHg
